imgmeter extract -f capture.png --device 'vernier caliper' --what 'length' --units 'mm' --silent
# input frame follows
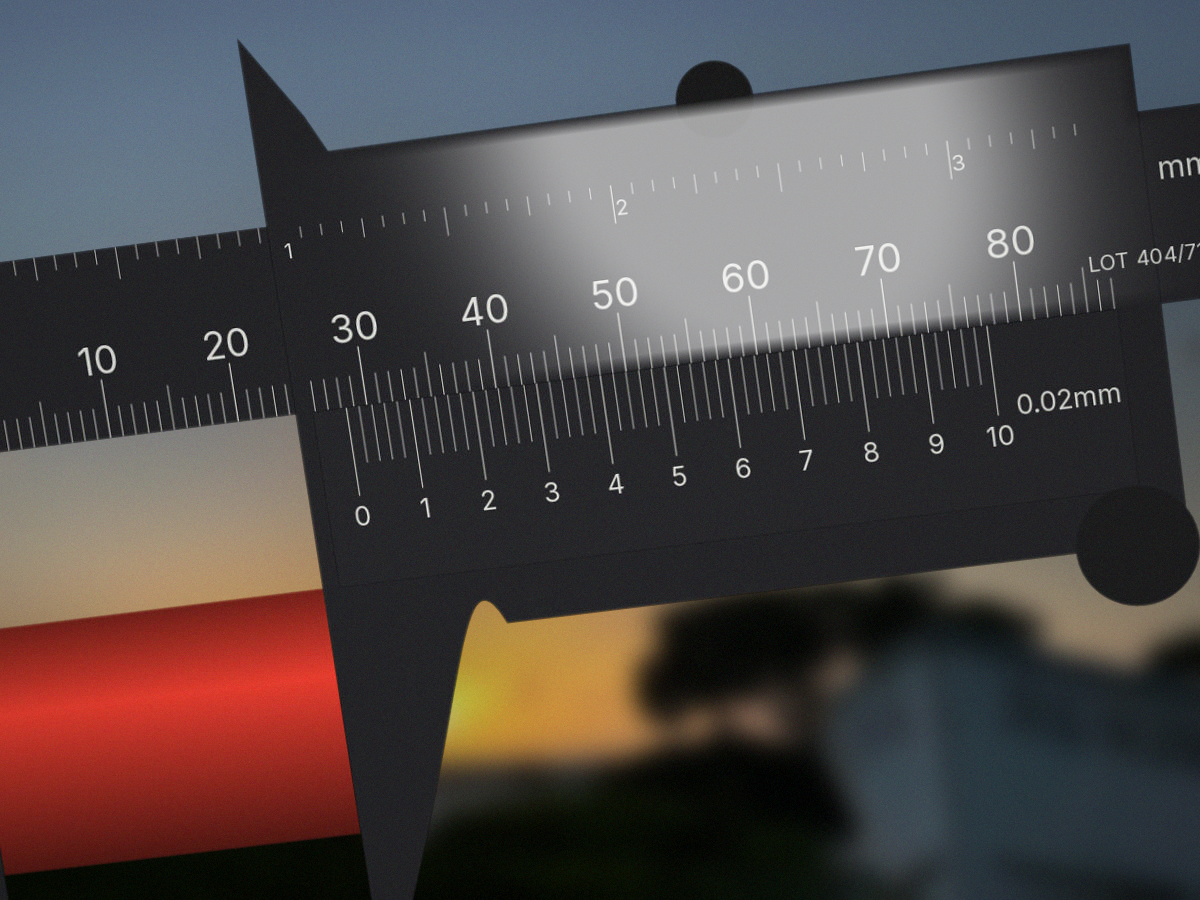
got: 28.4 mm
